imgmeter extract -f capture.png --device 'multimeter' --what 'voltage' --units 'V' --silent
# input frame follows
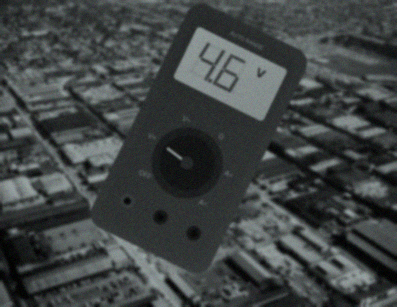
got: 4.6 V
